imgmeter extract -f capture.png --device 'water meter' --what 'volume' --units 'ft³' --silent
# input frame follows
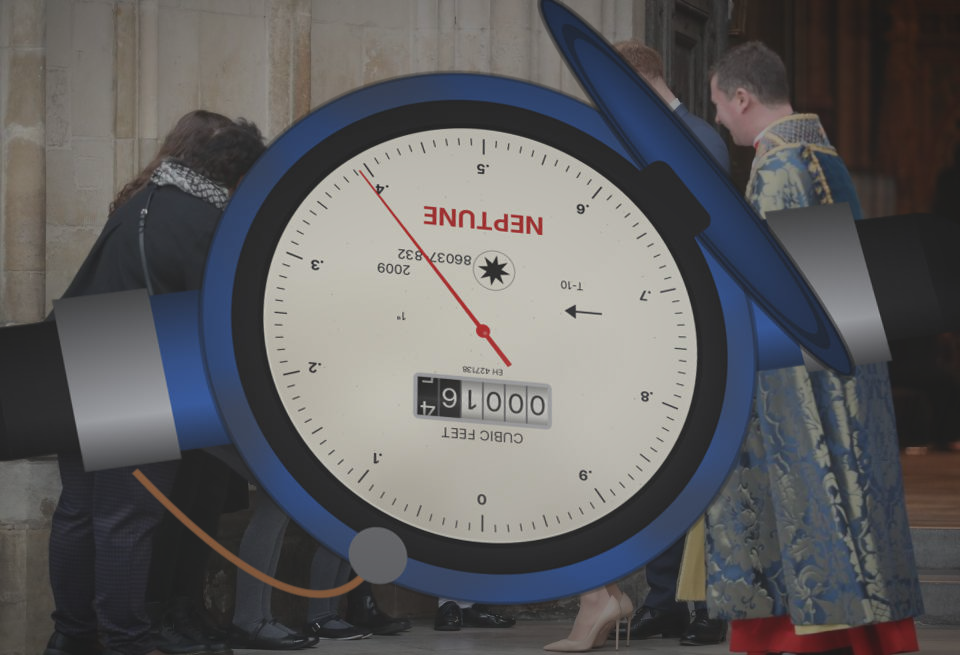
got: 164.39 ft³
